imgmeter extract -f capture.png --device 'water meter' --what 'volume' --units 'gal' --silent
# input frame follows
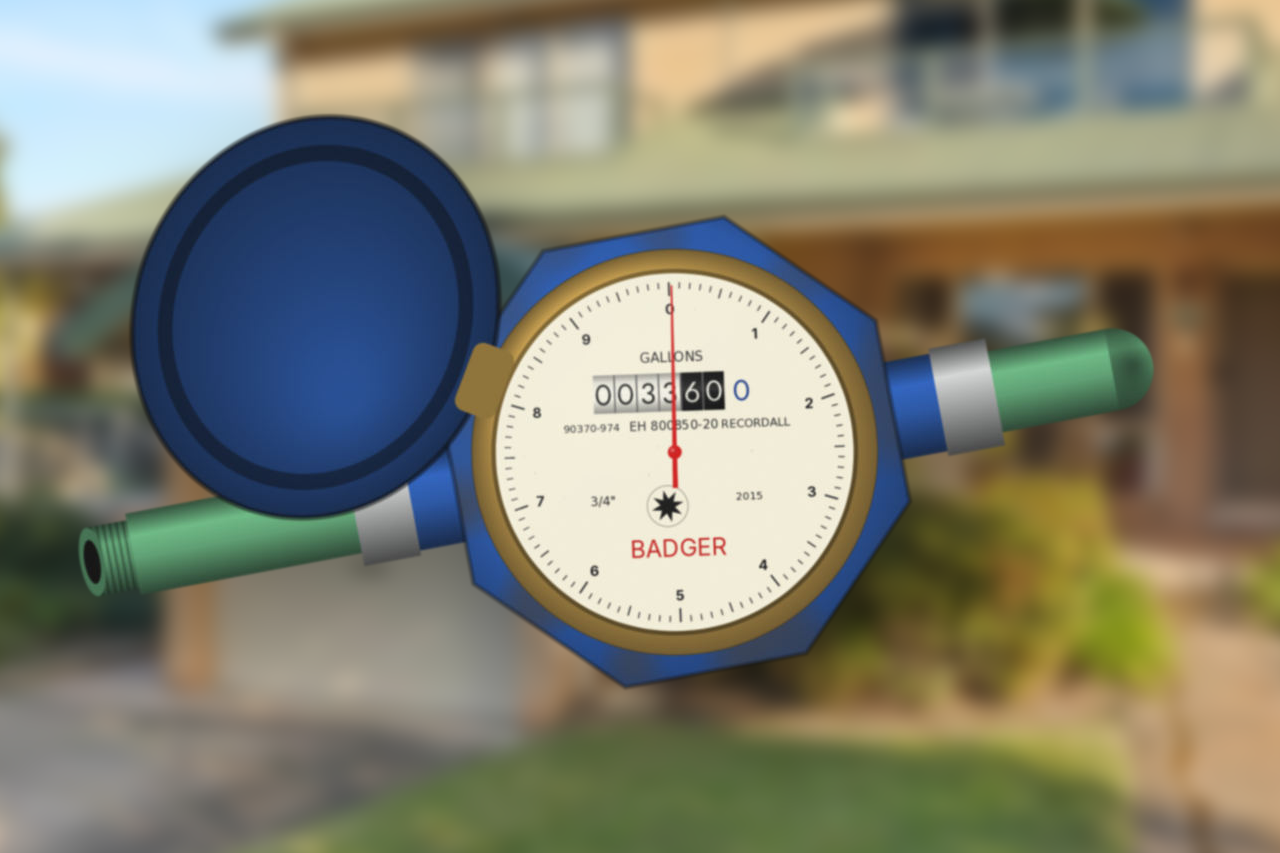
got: 33600.0 gal
